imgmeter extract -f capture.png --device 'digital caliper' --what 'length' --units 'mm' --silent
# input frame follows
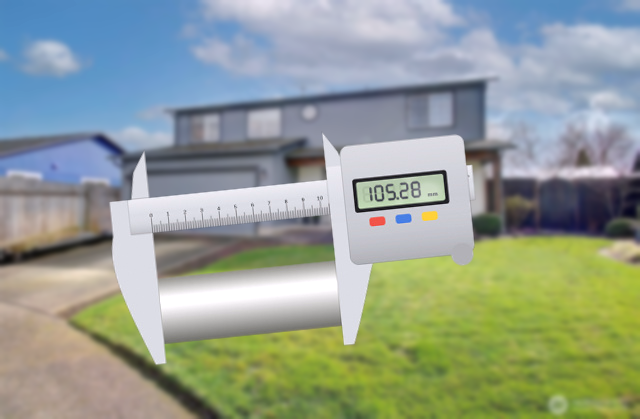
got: 105.28 mm
